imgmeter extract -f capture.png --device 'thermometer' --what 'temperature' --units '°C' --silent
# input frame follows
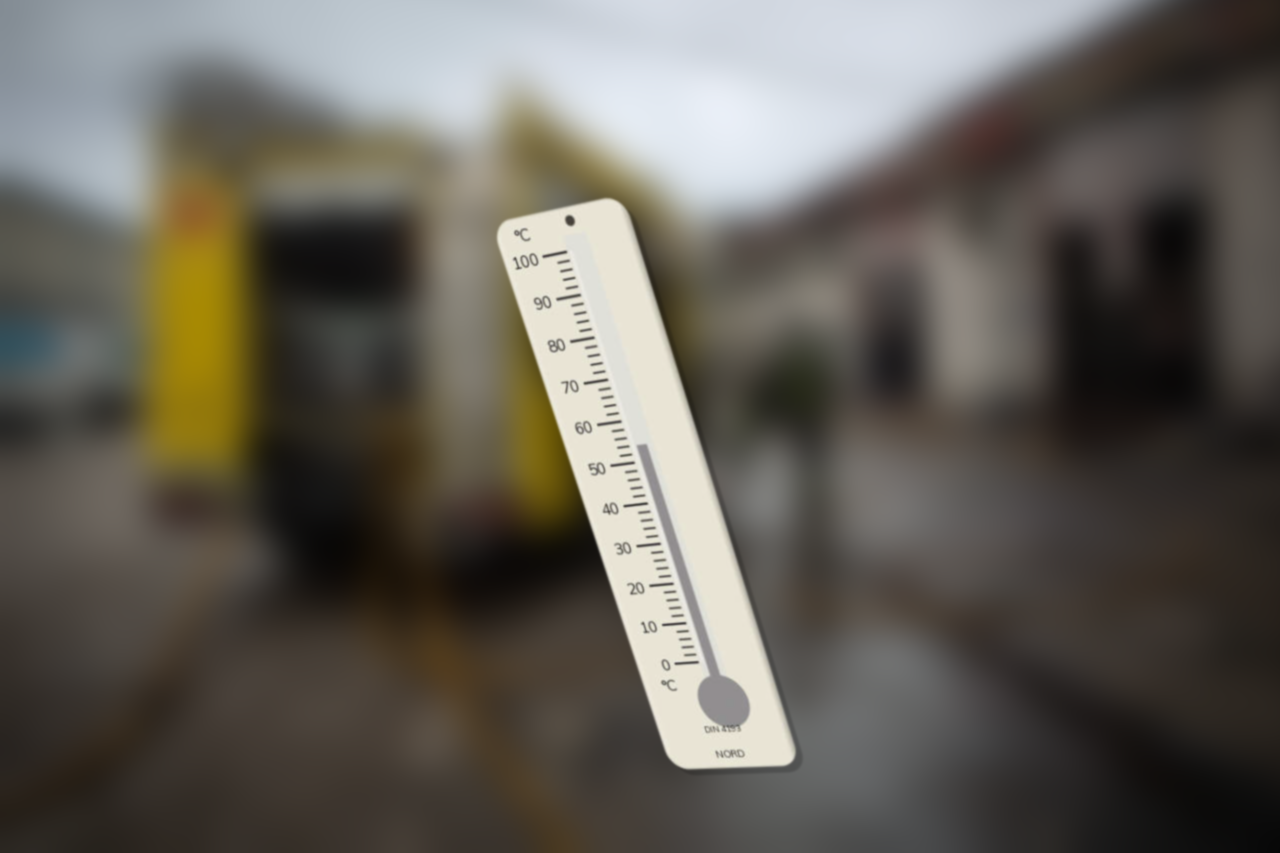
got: 54 °C
